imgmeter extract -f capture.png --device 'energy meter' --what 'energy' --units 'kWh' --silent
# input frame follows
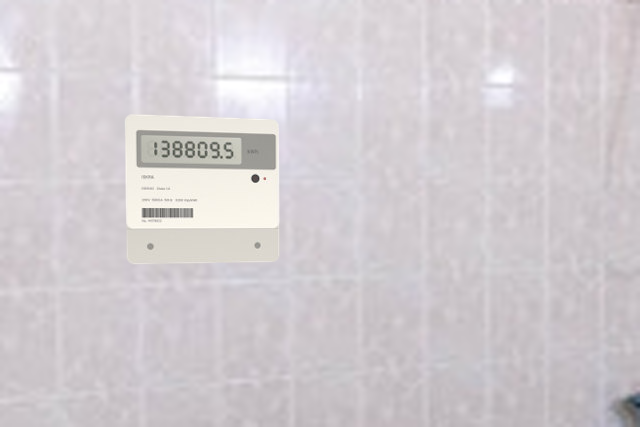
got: 138809.5 kWh
